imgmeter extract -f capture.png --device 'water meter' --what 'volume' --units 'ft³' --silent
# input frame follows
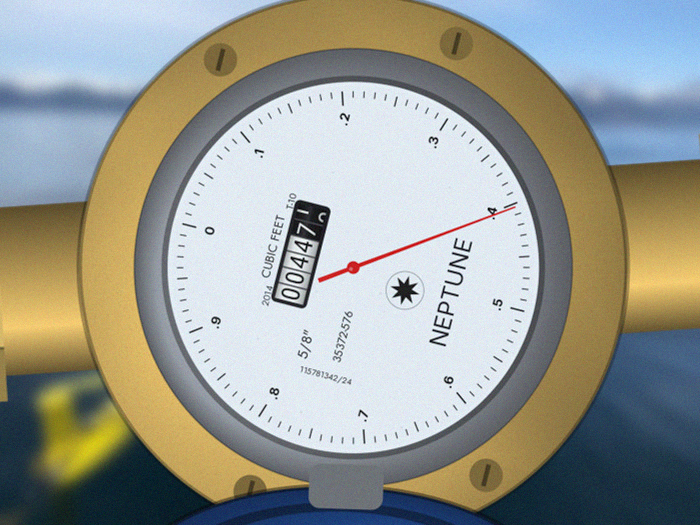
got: 4471.40 ft³
